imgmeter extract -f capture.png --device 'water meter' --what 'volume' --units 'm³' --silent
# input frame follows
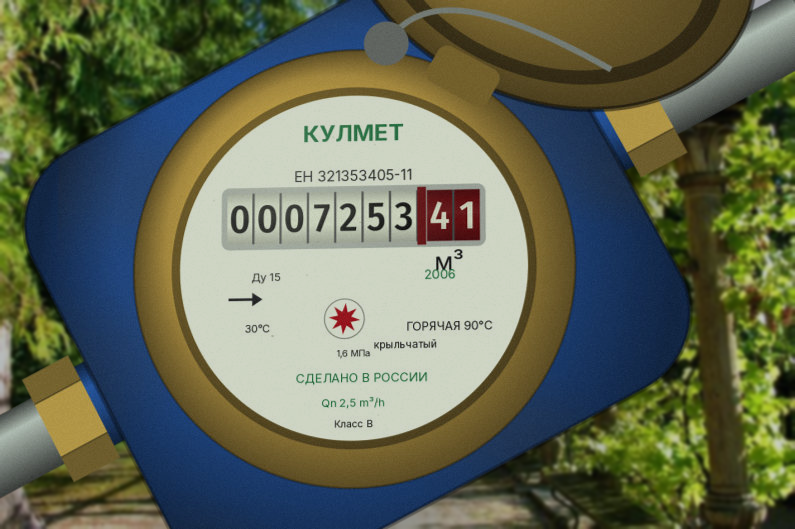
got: 7253.41 m³
